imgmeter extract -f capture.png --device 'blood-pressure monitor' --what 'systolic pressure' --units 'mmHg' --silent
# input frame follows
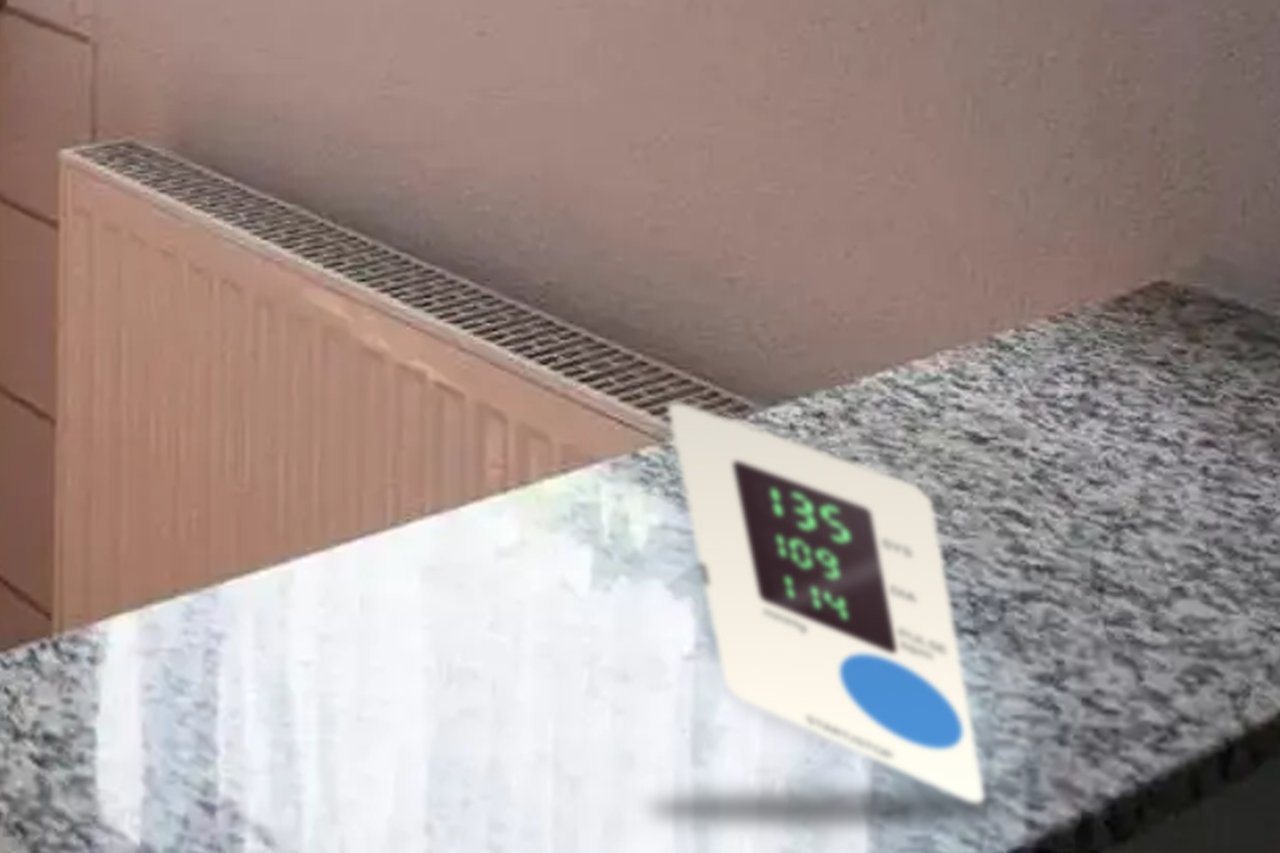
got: 135 mmHg
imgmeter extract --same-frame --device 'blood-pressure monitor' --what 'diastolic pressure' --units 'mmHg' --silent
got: 109 mmHg
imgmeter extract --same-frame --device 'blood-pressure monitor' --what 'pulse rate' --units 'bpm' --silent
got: 114 bpm
